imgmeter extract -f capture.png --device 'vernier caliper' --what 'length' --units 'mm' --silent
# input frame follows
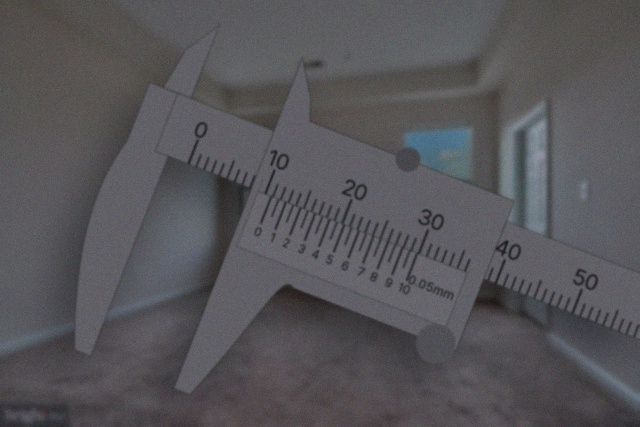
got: 10.8 mm
